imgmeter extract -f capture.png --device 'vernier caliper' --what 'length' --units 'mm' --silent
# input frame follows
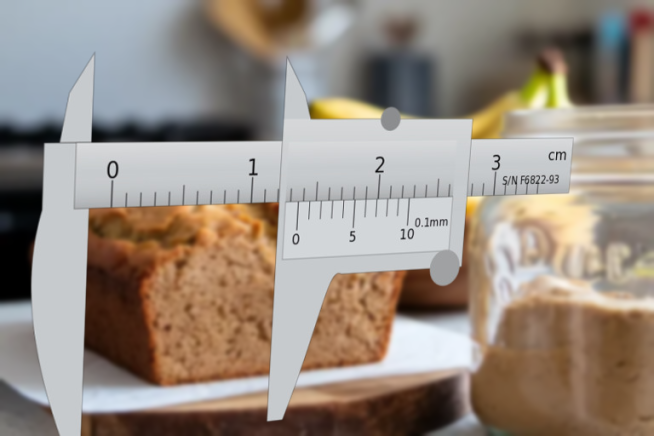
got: 13.6 mm
